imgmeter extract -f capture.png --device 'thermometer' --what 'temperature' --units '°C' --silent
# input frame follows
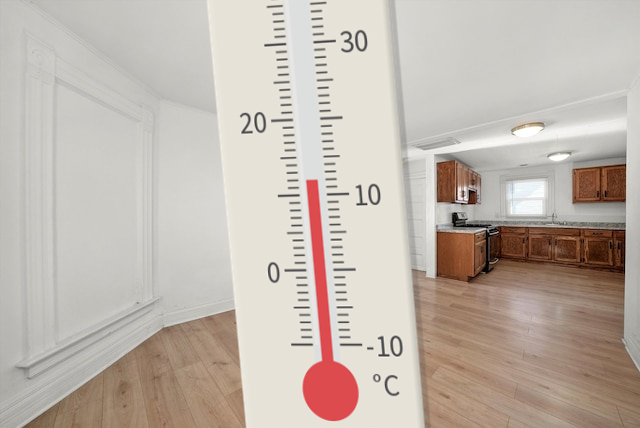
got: 12 °C
